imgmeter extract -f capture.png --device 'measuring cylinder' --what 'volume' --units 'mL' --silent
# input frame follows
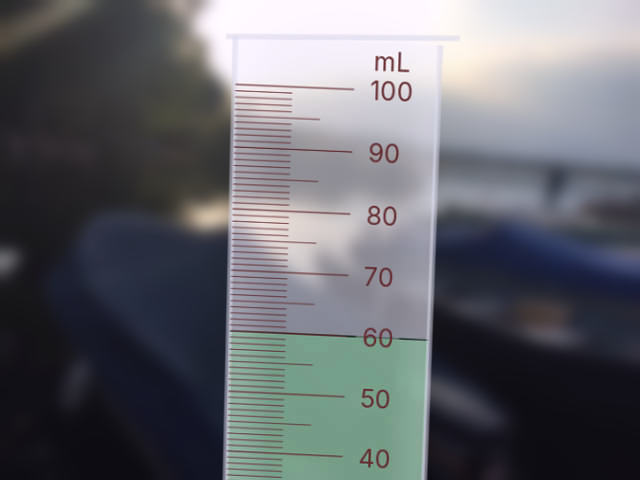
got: 60 mL
